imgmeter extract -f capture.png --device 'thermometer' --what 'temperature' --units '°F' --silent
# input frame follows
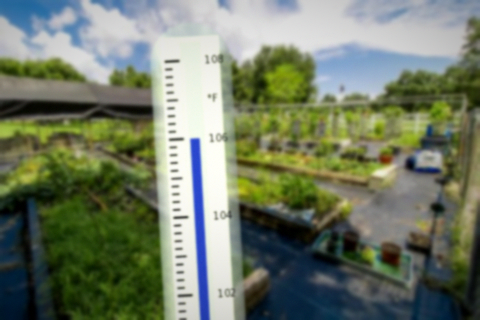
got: 106 °F
